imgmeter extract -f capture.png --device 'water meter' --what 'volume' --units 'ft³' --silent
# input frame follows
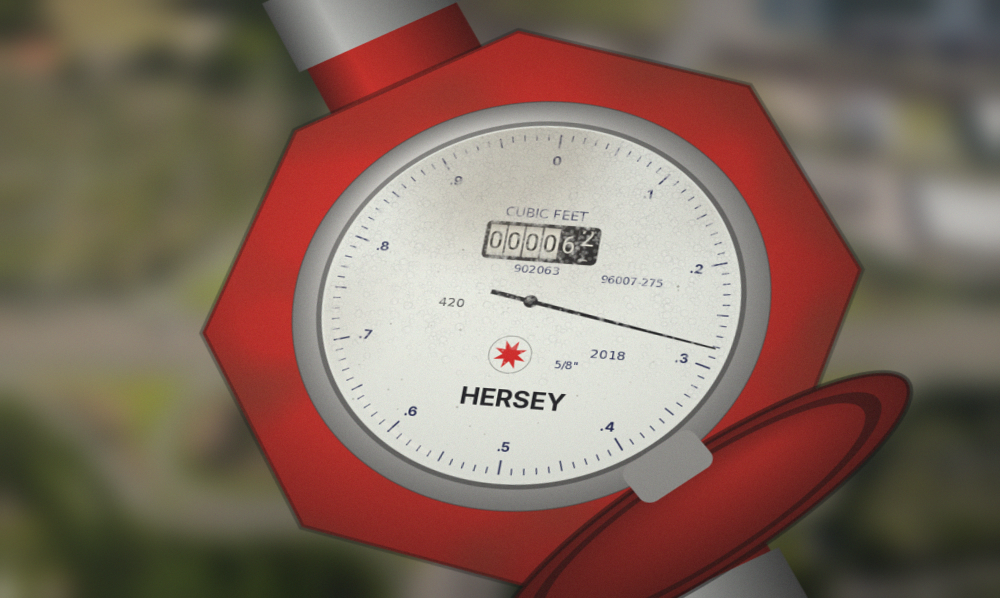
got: 62.28 ft³
